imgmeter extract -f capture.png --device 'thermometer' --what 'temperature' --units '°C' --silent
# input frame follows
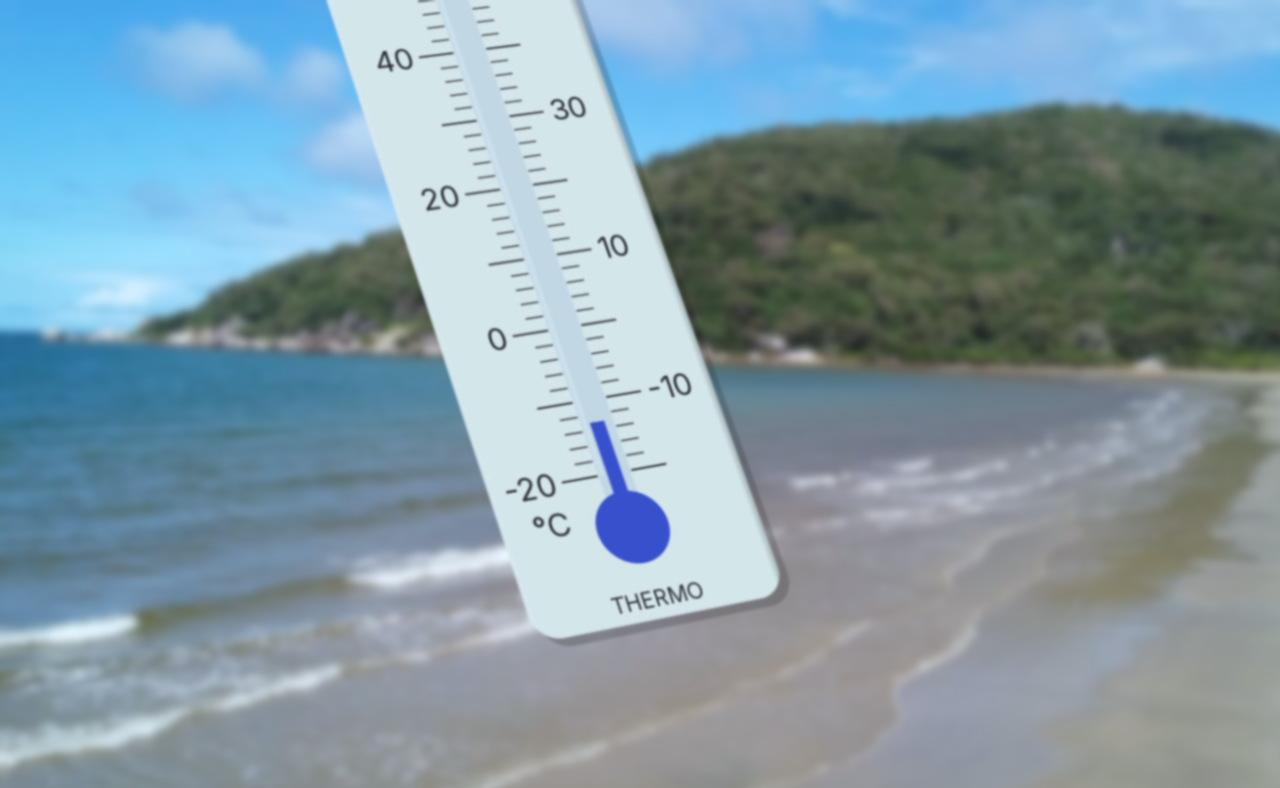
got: -13 °C
